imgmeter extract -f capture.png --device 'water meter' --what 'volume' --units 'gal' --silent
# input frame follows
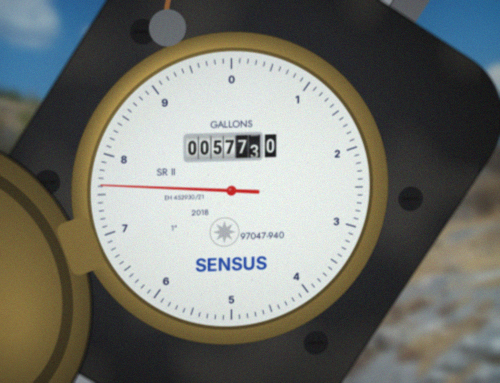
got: 57727.6 gal
